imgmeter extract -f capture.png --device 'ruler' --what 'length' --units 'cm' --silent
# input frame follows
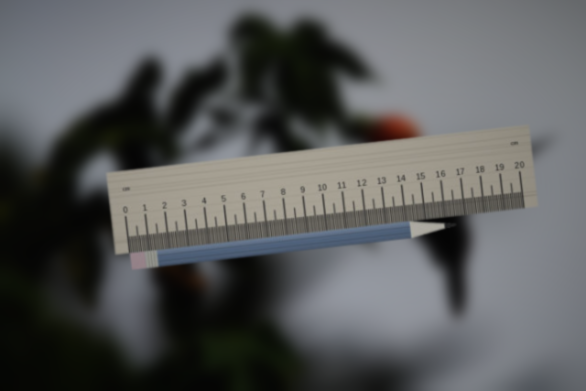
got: 16.5 cm
